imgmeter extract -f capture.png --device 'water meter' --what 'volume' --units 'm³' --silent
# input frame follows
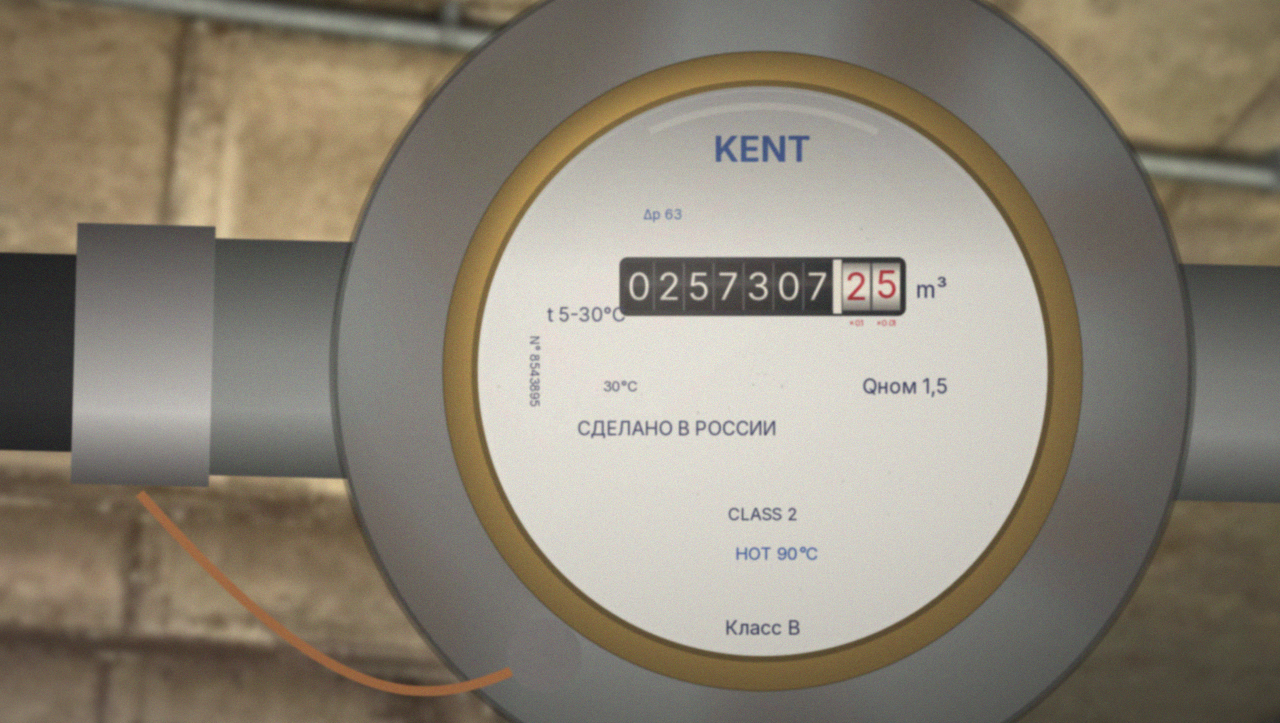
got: 257307.25 m³
